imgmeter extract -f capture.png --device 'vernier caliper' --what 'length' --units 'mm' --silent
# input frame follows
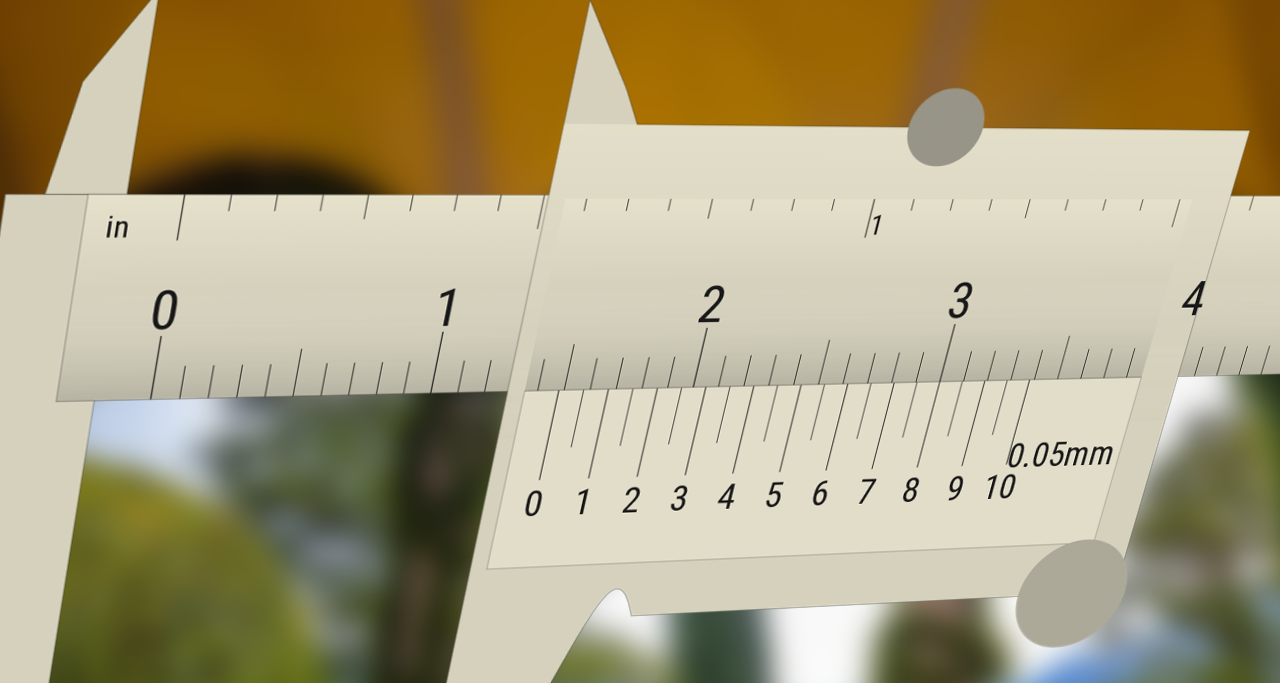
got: 14.80 mm
